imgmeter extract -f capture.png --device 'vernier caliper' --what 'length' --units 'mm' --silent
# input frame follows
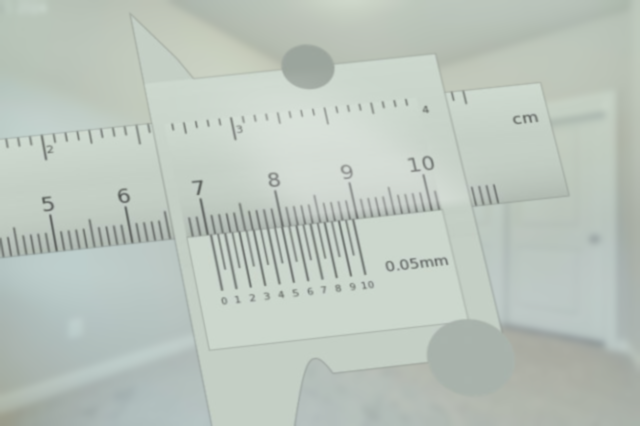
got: 70.4 mm
